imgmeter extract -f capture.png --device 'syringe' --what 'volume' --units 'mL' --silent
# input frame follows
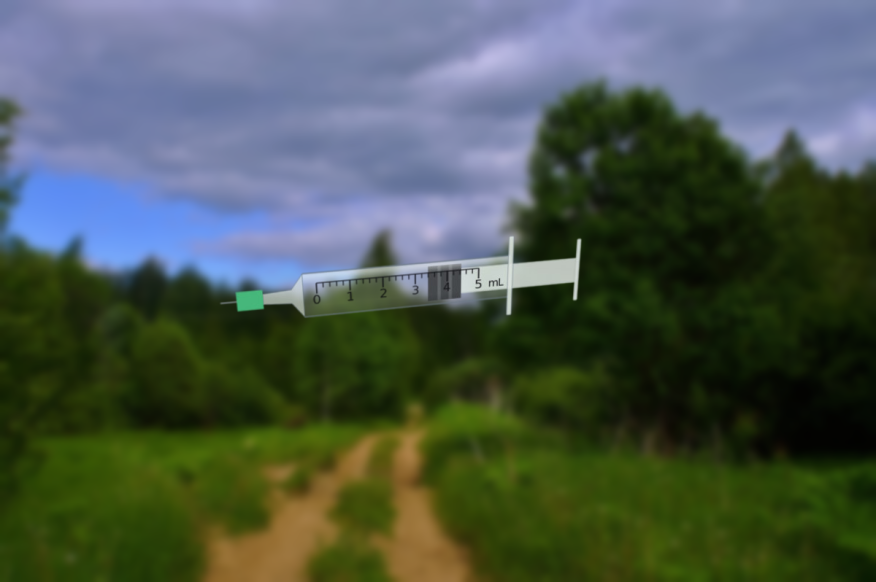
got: 3.4 mL
